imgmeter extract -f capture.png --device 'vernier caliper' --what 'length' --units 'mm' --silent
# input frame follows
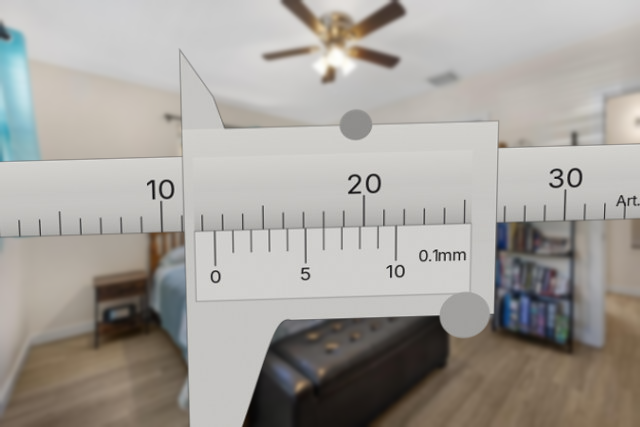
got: 12.6 mm
